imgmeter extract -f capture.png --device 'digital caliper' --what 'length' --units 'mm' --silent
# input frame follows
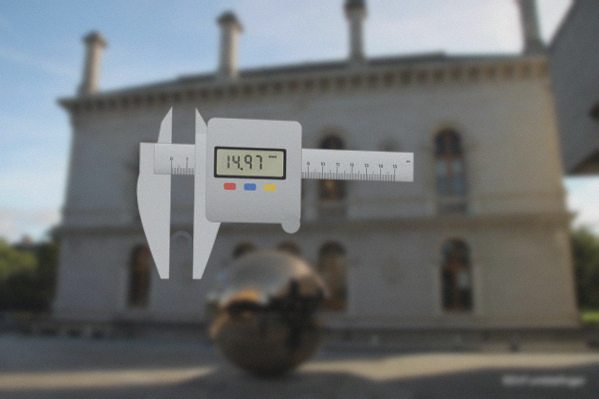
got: 14.97 mm
